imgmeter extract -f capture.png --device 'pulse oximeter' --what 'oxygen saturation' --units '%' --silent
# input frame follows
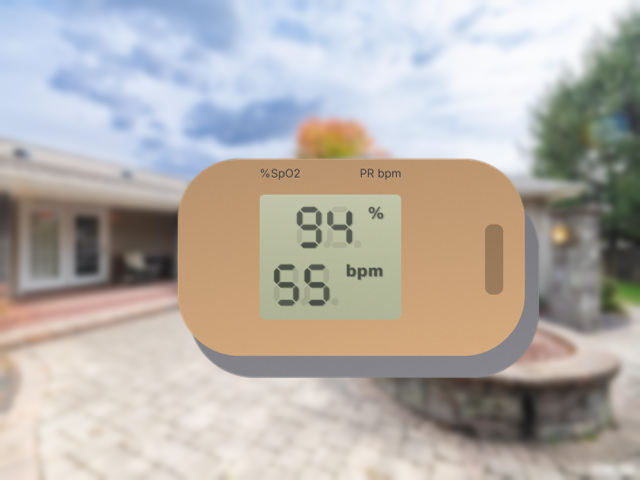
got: 94 %
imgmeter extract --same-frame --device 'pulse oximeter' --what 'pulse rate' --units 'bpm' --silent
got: 55 bpm
